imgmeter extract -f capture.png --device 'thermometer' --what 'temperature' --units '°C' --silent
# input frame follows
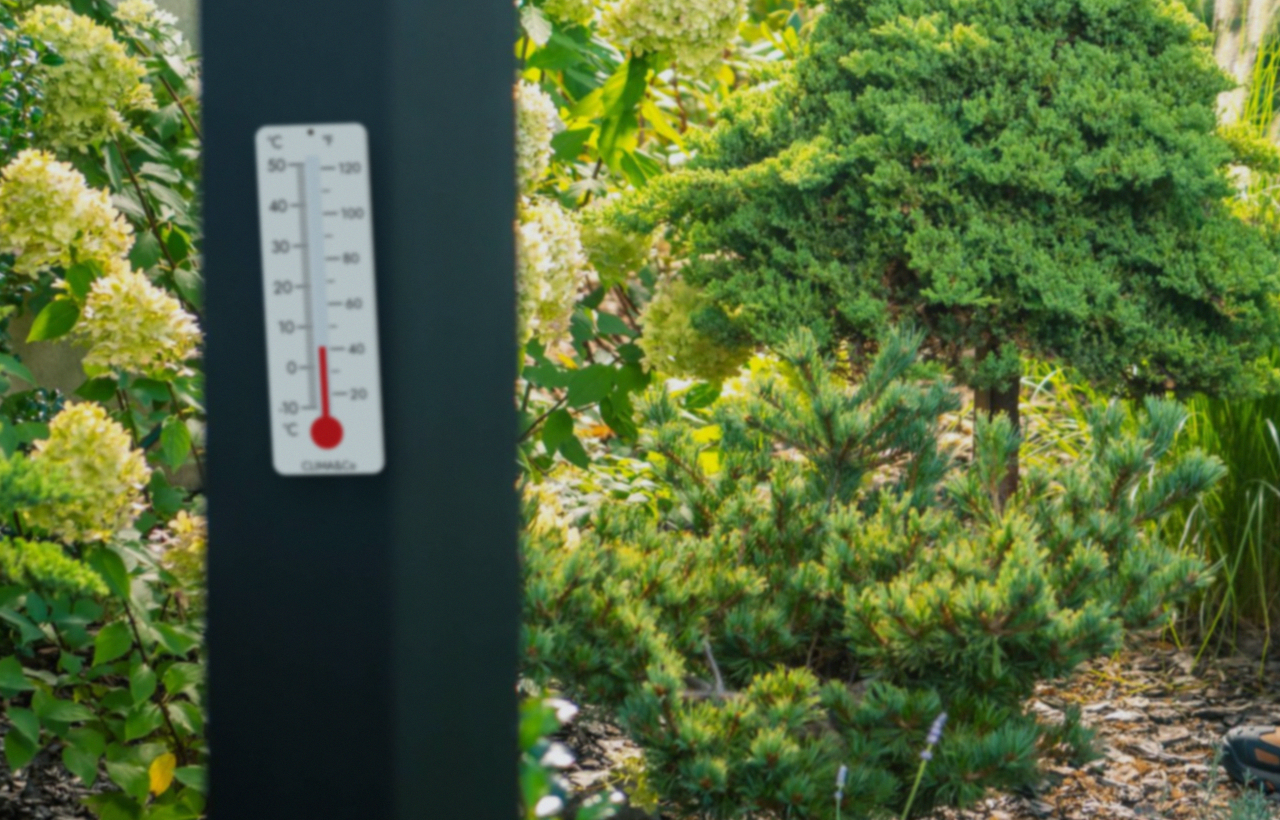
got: 5 °C
